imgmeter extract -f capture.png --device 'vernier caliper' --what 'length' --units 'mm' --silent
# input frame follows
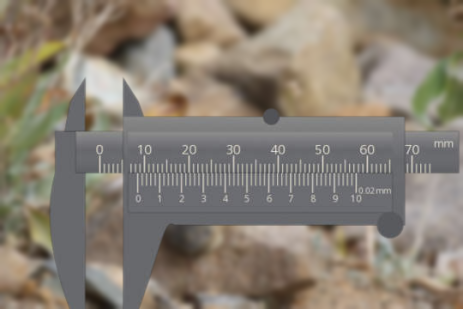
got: 8.5 mm
